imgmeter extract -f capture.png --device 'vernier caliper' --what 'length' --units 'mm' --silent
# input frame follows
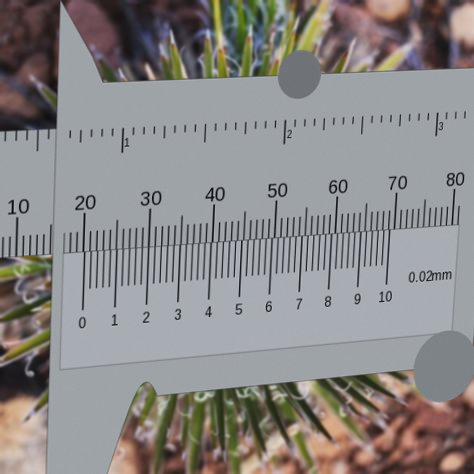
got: 20.2 mm
